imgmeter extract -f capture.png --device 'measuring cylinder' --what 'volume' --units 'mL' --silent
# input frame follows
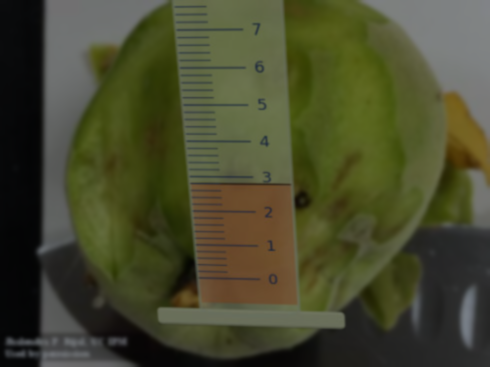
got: 2.8 mL
